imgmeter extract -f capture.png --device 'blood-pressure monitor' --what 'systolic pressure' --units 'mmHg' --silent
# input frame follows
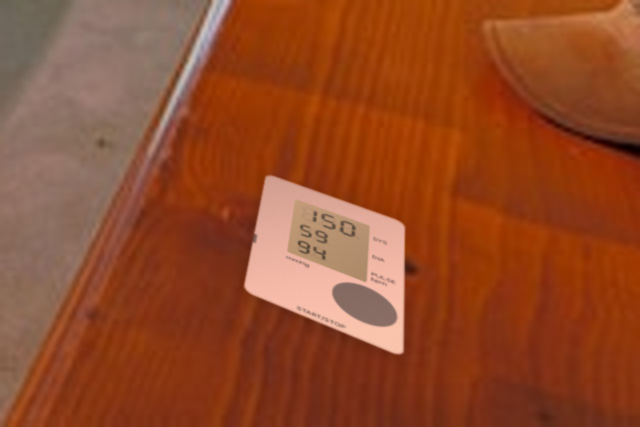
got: 150 mmHg
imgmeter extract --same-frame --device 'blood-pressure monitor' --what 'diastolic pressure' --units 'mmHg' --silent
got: 59 mmHg
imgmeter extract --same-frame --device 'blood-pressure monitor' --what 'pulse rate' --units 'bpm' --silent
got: 94 bpm
